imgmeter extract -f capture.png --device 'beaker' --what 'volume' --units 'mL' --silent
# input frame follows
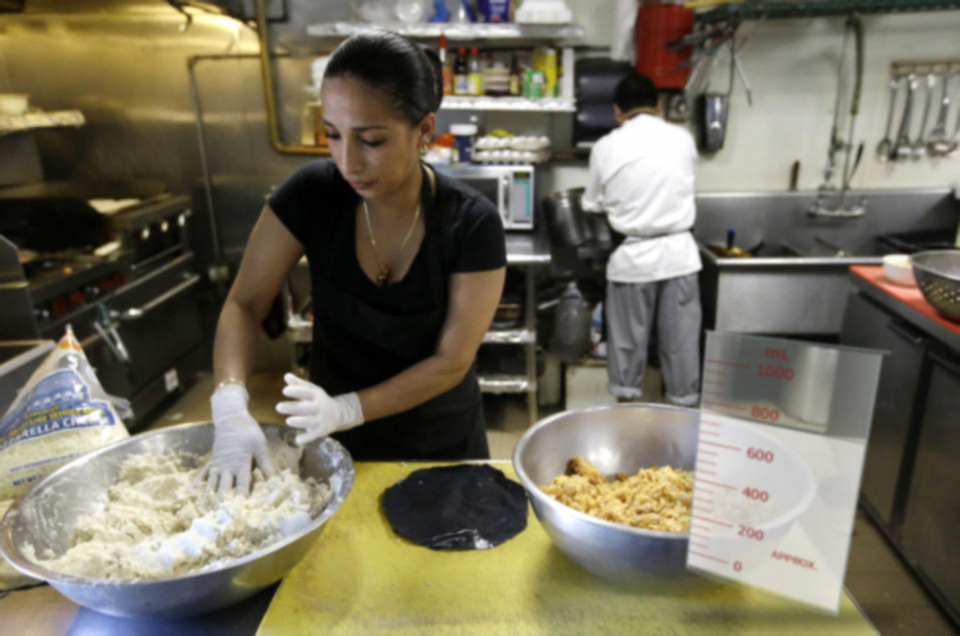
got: 750 mL
